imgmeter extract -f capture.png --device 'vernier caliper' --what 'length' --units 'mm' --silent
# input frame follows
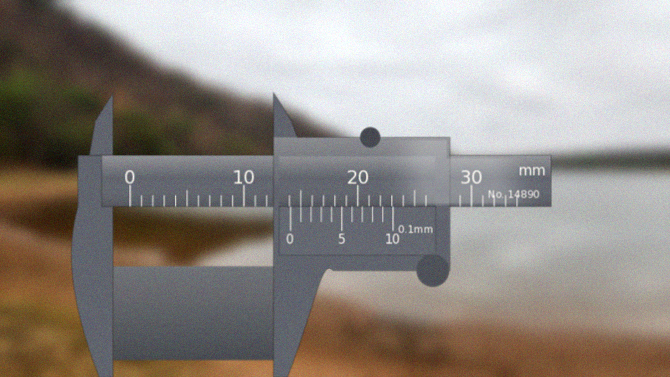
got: 14.1 mm
